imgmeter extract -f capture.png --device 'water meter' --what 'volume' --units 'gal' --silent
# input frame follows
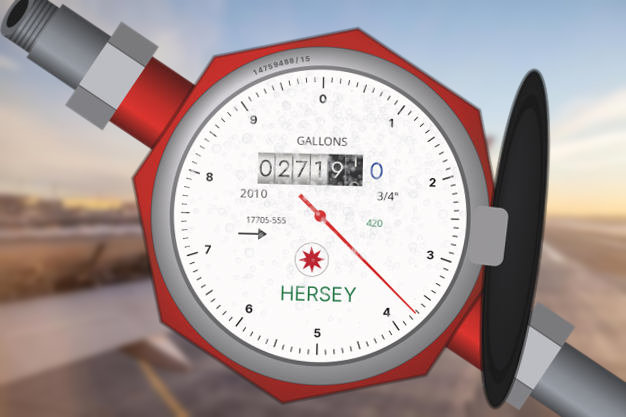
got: 271913.7 gal
